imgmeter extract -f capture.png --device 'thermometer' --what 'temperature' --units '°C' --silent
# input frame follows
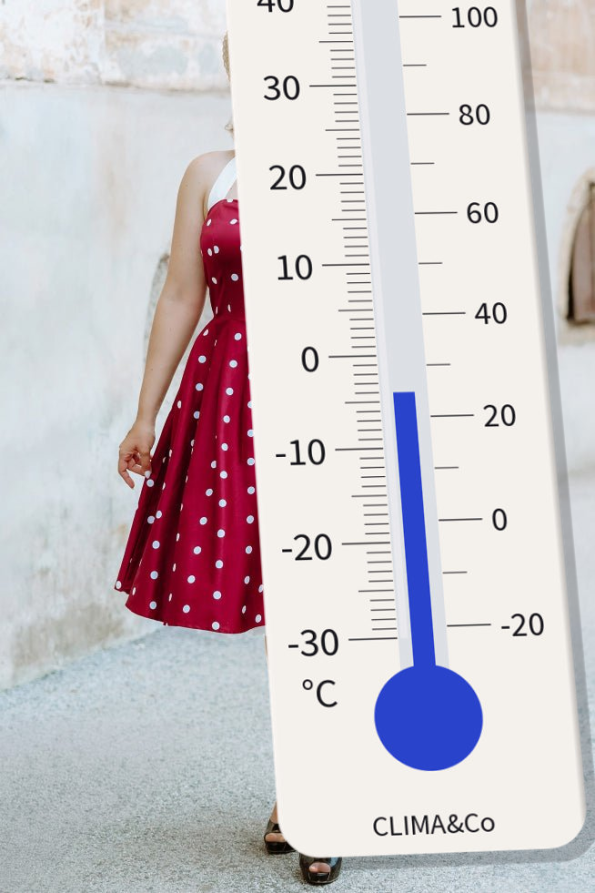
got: -4 °C
